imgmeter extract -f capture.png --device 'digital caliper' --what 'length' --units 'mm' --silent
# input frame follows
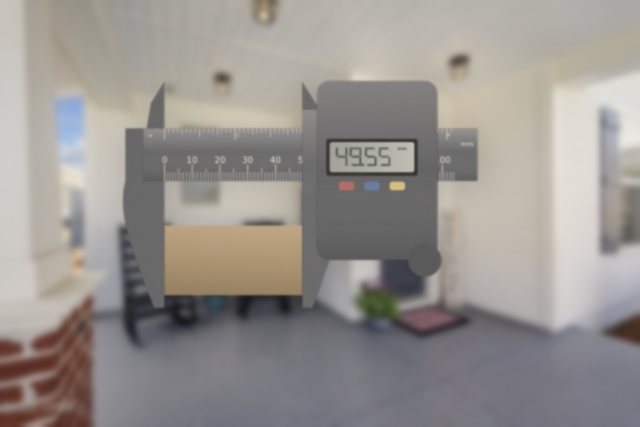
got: 49.55 mm
